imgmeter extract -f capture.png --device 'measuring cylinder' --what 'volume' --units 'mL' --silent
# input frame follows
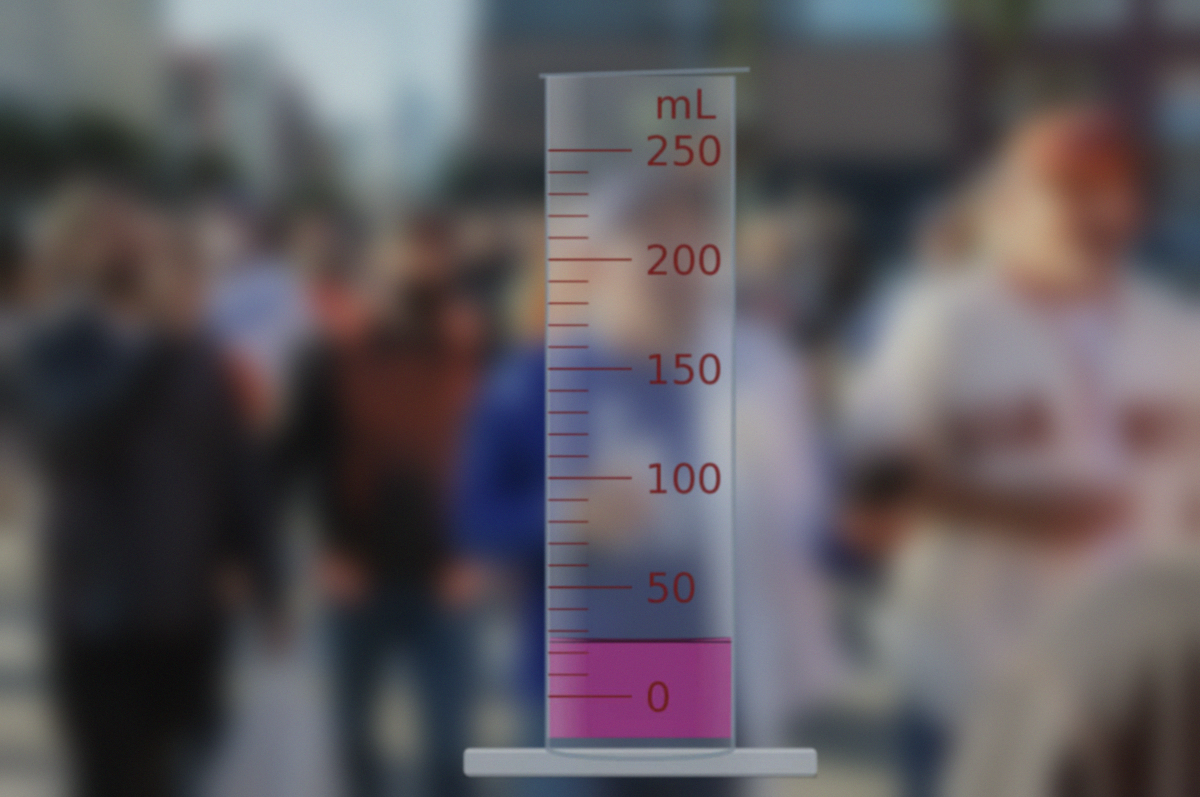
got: 25 mL
